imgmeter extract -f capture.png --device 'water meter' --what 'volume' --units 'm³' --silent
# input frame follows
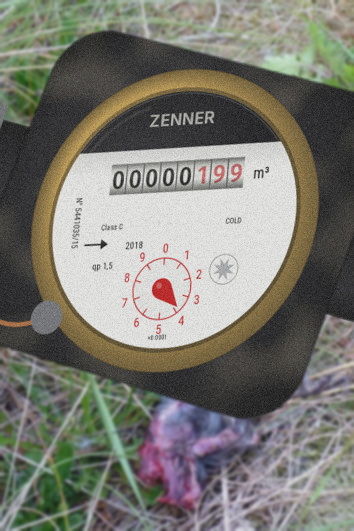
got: 0.1993 m³
